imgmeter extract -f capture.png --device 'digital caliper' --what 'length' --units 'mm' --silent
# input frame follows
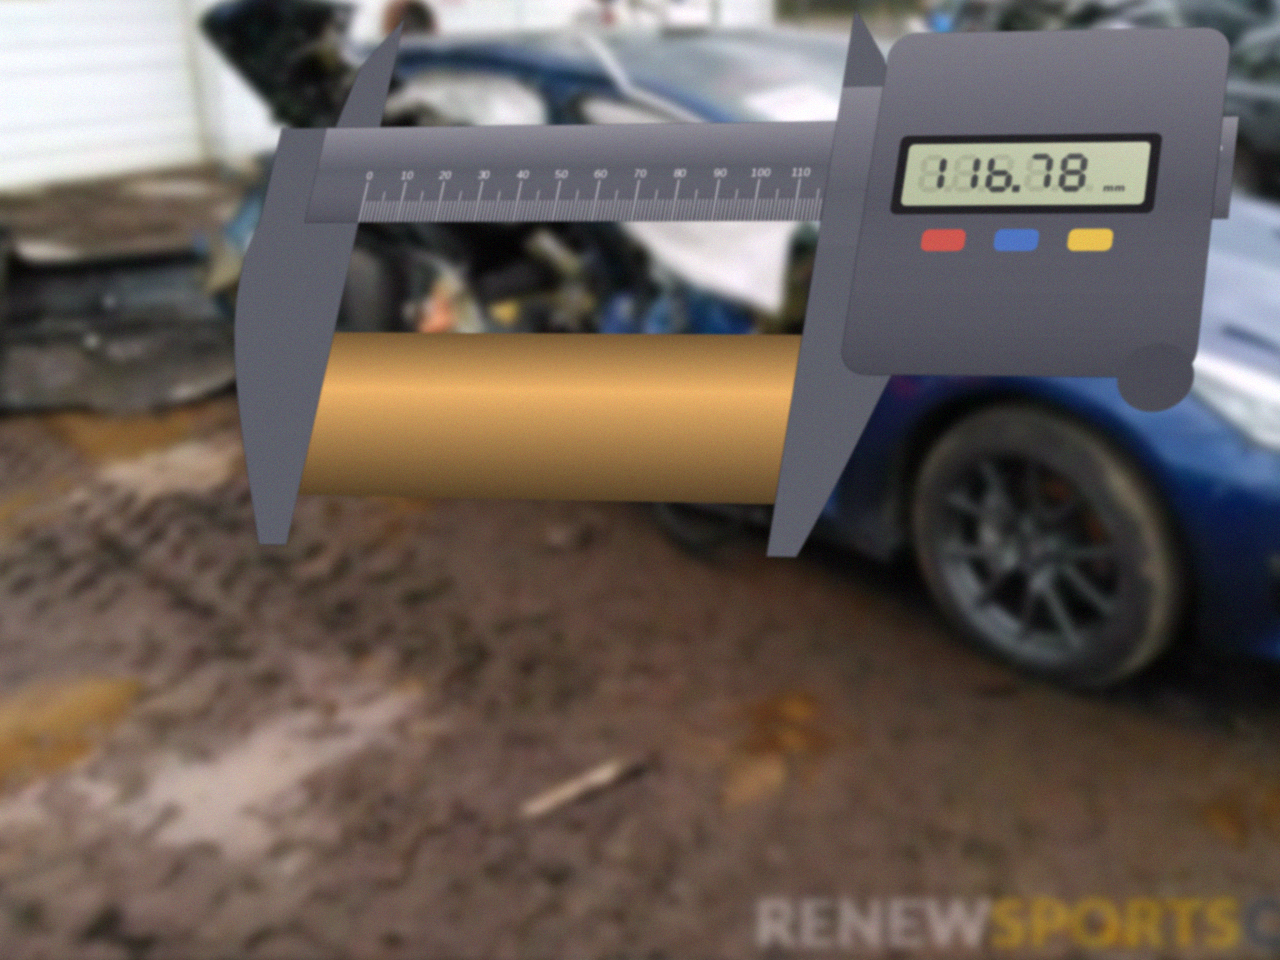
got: 116.78 mm
